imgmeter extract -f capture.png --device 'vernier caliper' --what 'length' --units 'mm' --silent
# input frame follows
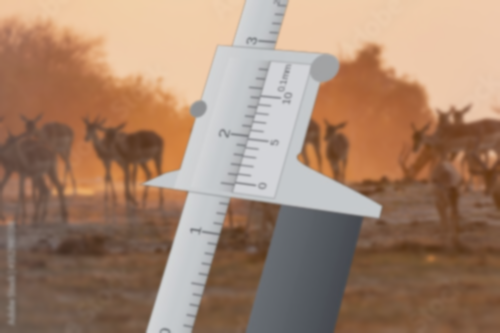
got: 15.2 mm
